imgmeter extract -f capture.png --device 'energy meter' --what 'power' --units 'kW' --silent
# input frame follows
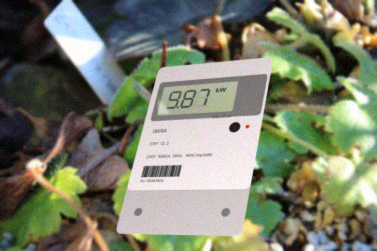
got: 9.87 kW
